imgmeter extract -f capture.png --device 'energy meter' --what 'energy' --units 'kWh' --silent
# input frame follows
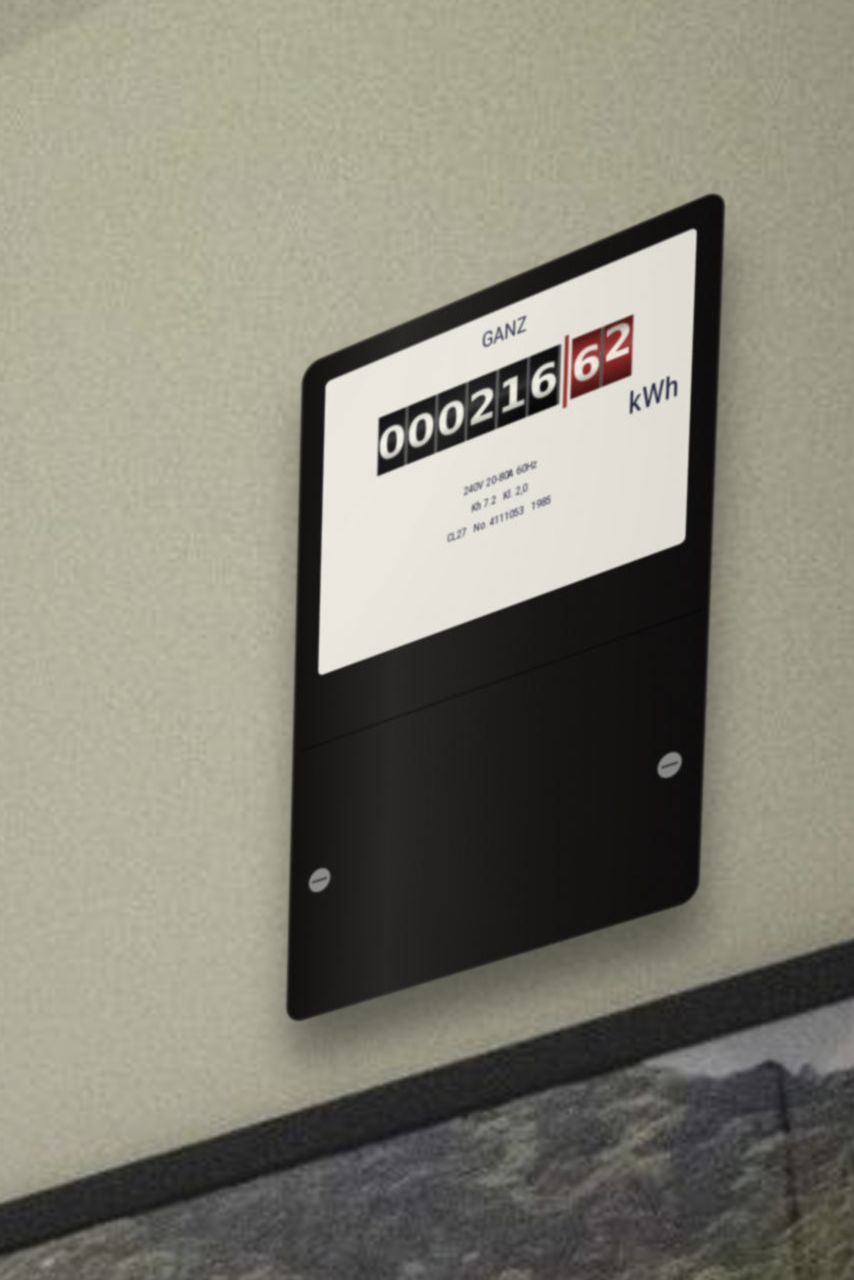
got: 216.62 kWh
